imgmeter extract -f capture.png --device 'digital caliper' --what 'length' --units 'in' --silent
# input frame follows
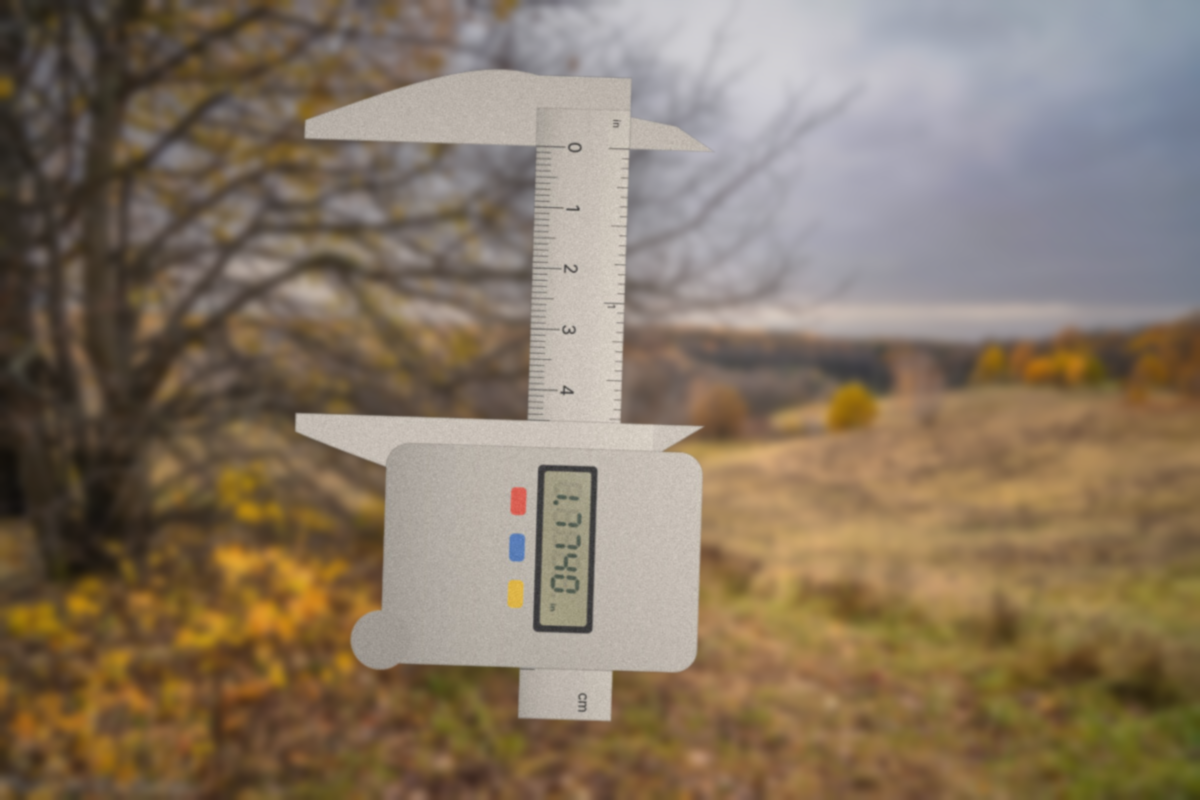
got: 1.7740 in
